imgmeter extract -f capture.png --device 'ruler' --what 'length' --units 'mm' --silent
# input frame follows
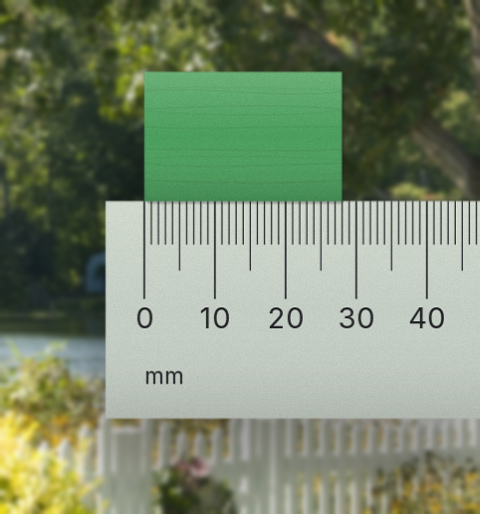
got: 28 mm
